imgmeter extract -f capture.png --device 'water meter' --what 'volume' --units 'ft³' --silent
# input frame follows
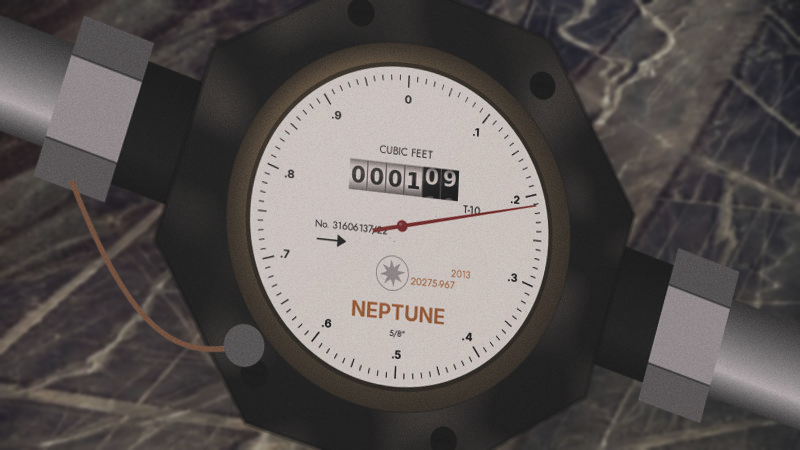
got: 109.21 ft³
